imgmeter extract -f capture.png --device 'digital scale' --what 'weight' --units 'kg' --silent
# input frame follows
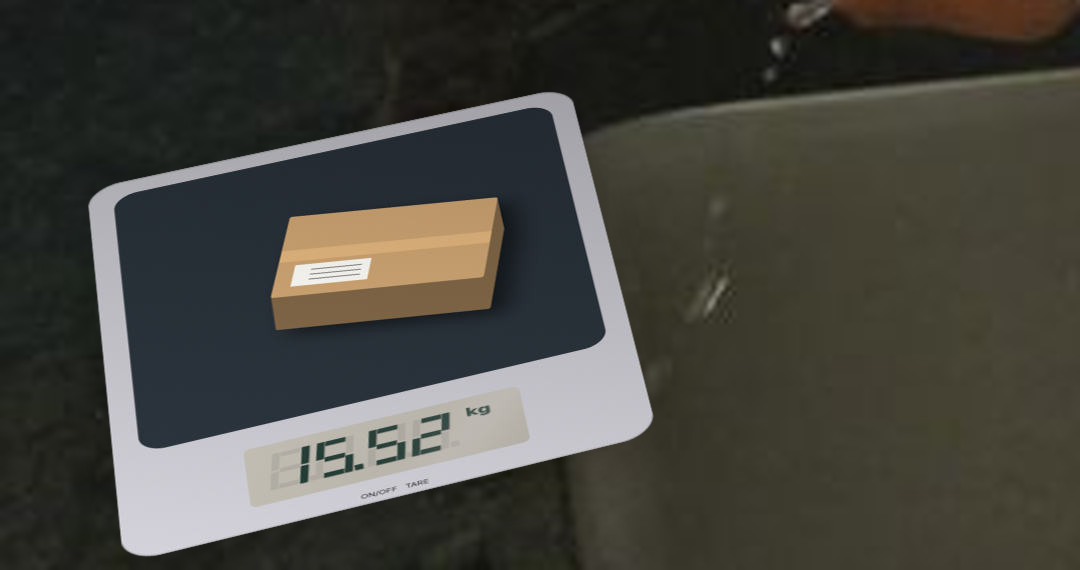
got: 15.52 kg
